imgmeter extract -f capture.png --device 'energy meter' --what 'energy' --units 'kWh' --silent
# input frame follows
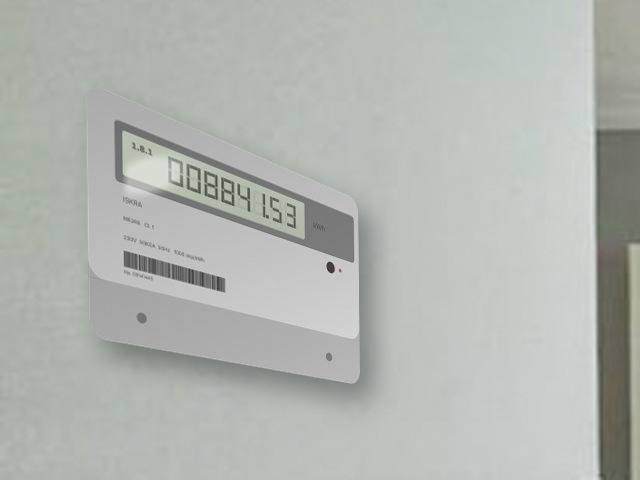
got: 8841.53 kWh
